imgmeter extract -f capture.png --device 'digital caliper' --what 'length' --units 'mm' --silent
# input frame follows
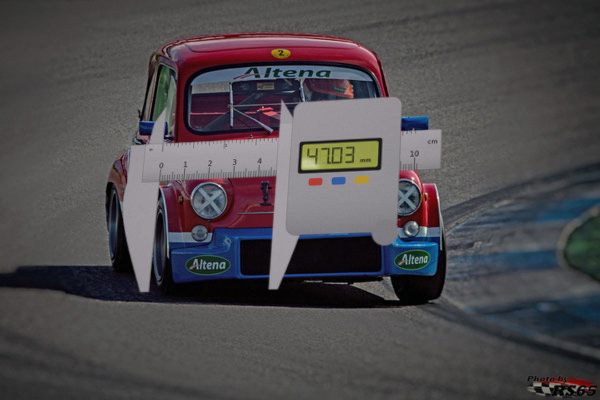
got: 47.03 mm
